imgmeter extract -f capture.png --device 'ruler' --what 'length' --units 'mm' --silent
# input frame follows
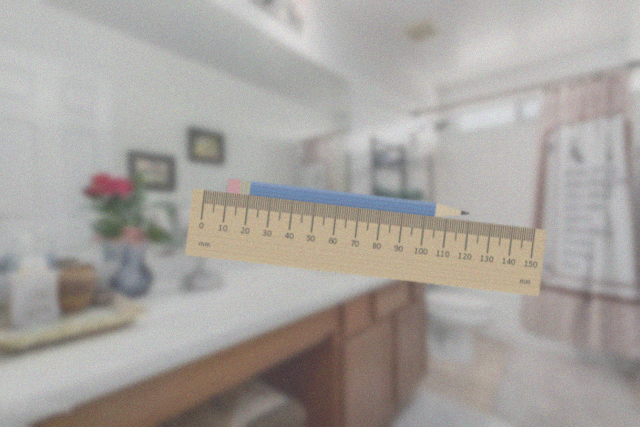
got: 110 mm
